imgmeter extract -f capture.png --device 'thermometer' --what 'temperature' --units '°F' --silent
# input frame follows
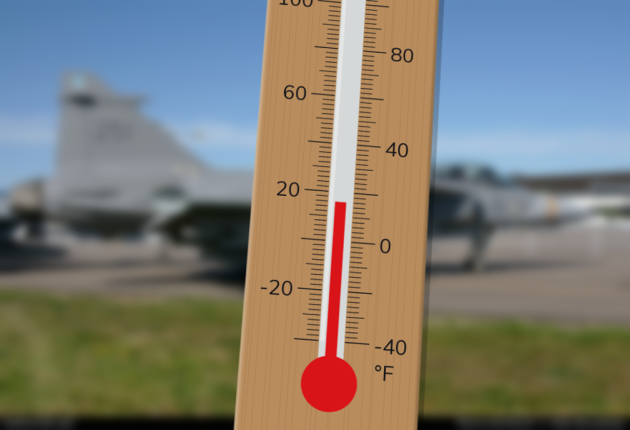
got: 16 °F
